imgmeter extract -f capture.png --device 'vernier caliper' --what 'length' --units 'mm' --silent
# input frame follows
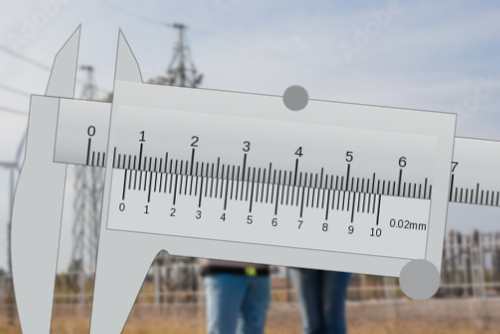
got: 7.5 mm
